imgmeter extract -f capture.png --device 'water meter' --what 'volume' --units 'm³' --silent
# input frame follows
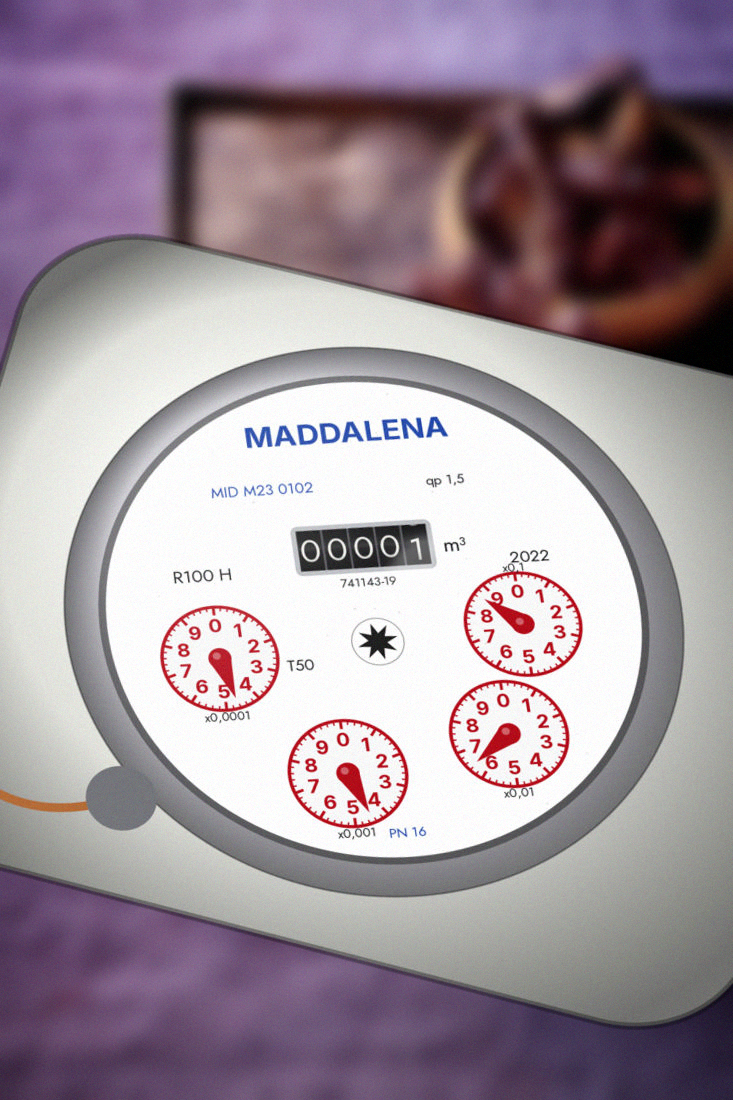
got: 0.8644 m³
